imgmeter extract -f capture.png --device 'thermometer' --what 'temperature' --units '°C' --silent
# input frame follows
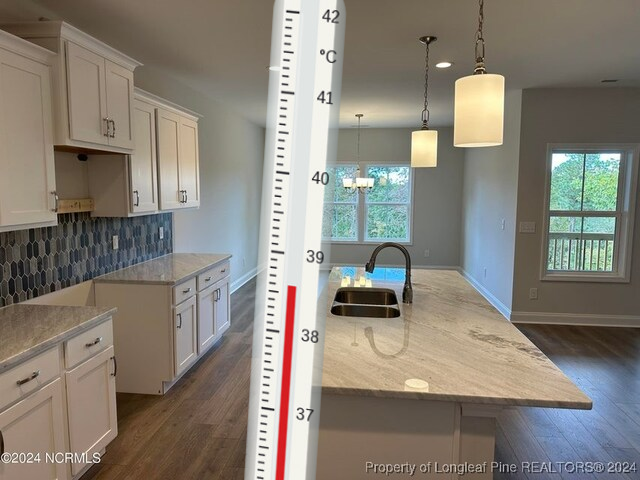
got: 38.6 °C
